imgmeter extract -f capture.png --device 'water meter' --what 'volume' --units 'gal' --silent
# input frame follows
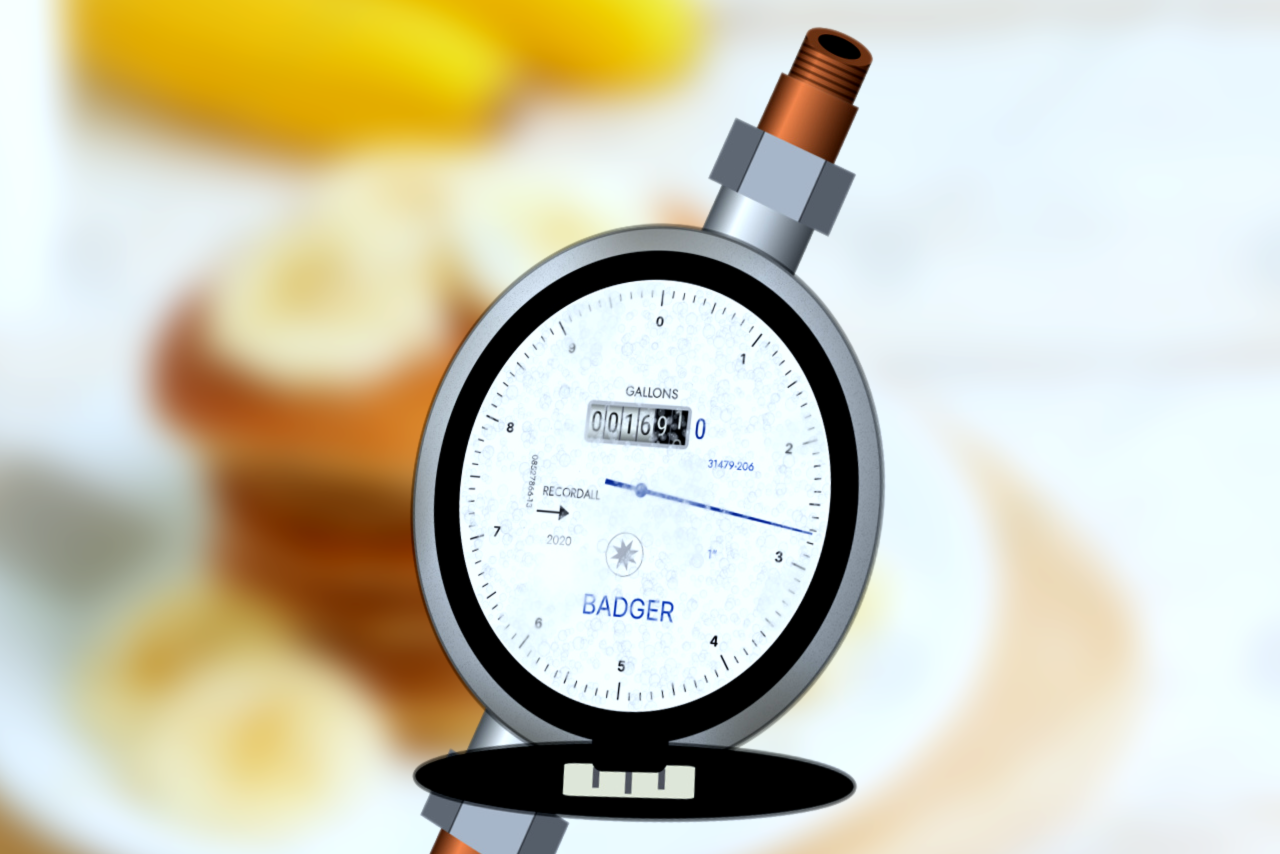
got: 16912.7 gal
